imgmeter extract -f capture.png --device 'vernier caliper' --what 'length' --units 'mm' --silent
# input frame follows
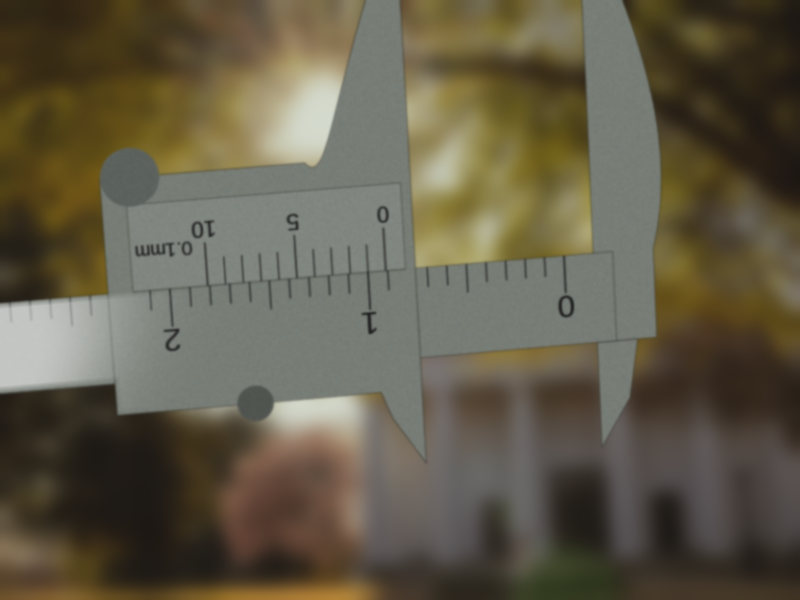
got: 9.1 mm
